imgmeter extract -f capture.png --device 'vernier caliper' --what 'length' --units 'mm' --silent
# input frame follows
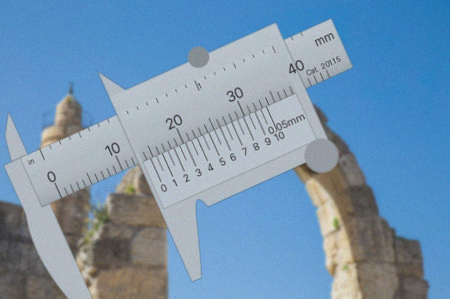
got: 14.6 mm
